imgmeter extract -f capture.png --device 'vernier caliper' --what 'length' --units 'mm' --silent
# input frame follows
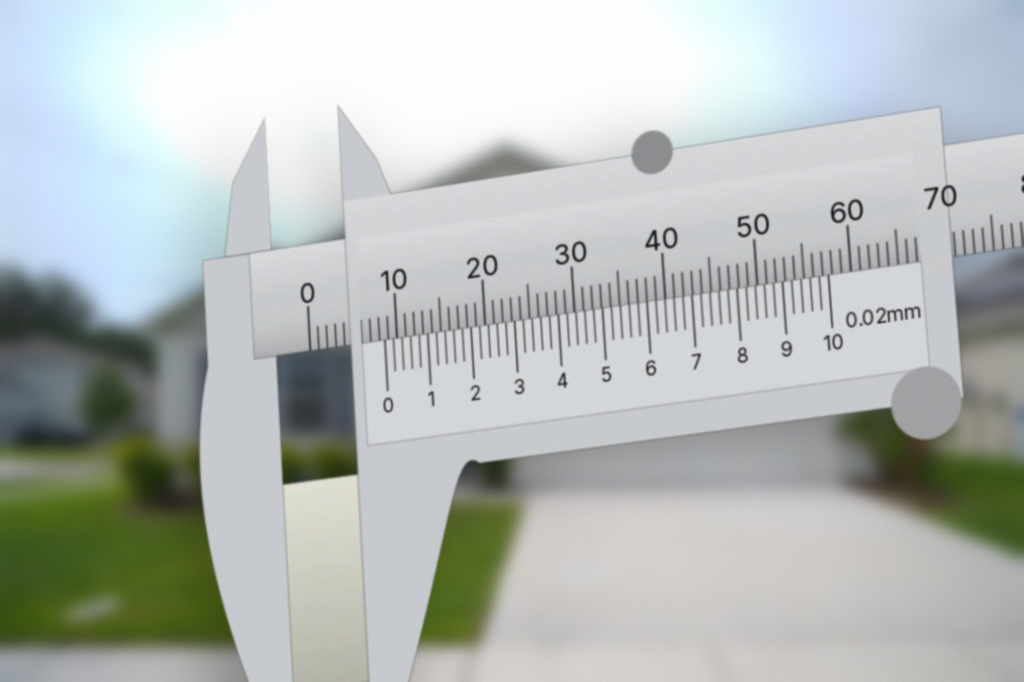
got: 8.6 mm
